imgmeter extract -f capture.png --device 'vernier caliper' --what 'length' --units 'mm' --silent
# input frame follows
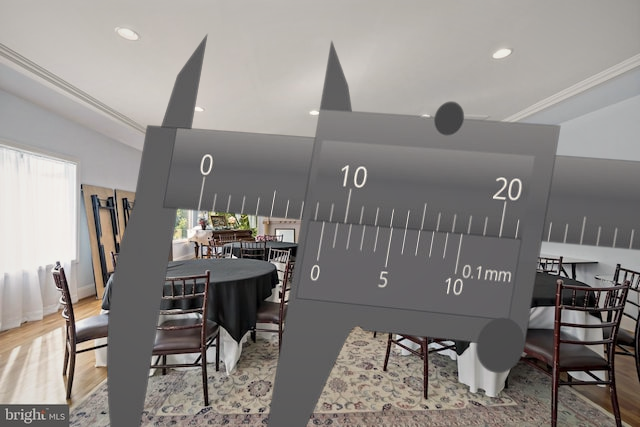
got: 8.6 mm
